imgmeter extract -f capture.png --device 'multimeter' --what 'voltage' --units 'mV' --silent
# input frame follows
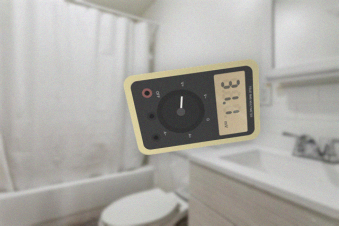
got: 31.1 mV
